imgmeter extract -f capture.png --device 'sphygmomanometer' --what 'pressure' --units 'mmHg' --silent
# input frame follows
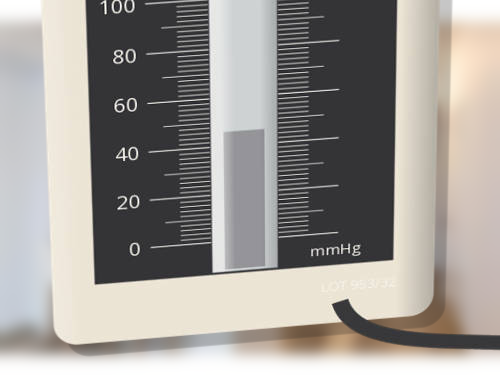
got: 46 mmHg
